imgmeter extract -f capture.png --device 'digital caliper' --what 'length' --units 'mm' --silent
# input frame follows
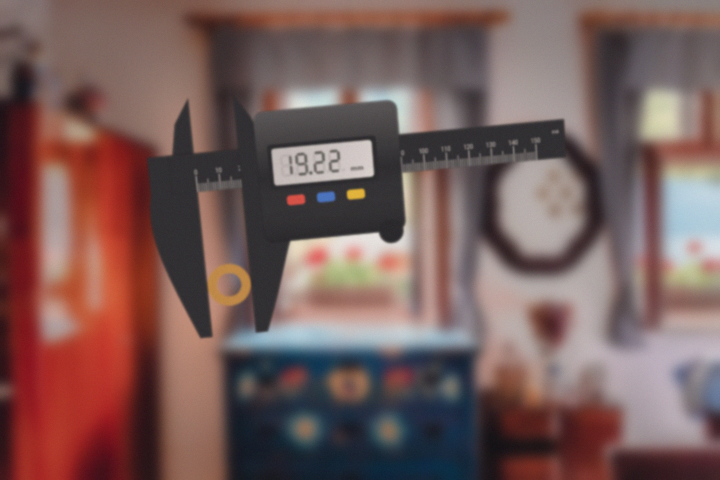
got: 19.22 mm
